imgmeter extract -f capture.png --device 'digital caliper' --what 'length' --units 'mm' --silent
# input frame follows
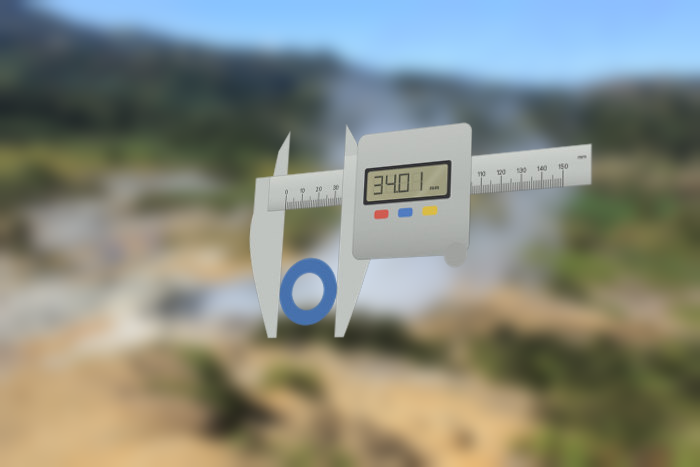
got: 34.01 mm
